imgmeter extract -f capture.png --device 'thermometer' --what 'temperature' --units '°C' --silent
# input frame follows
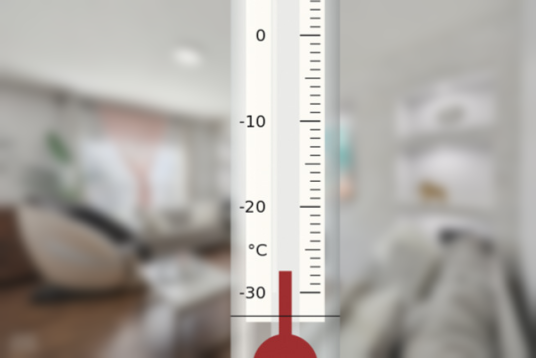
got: -27.5 °C
